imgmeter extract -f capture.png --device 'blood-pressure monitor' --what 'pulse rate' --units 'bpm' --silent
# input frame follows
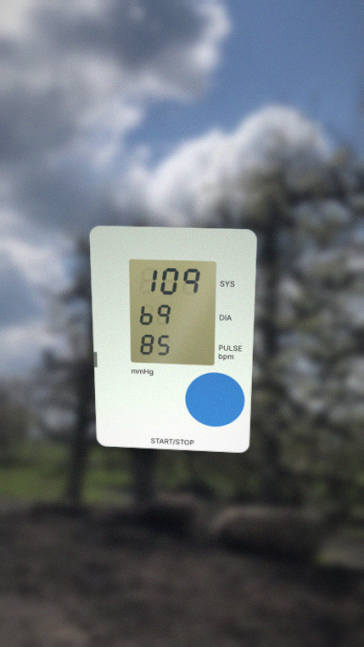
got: 85 bpm
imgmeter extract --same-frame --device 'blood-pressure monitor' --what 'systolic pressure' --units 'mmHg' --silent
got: 109 mmHg
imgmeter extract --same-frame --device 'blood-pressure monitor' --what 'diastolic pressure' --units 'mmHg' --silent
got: 69 mmHg
